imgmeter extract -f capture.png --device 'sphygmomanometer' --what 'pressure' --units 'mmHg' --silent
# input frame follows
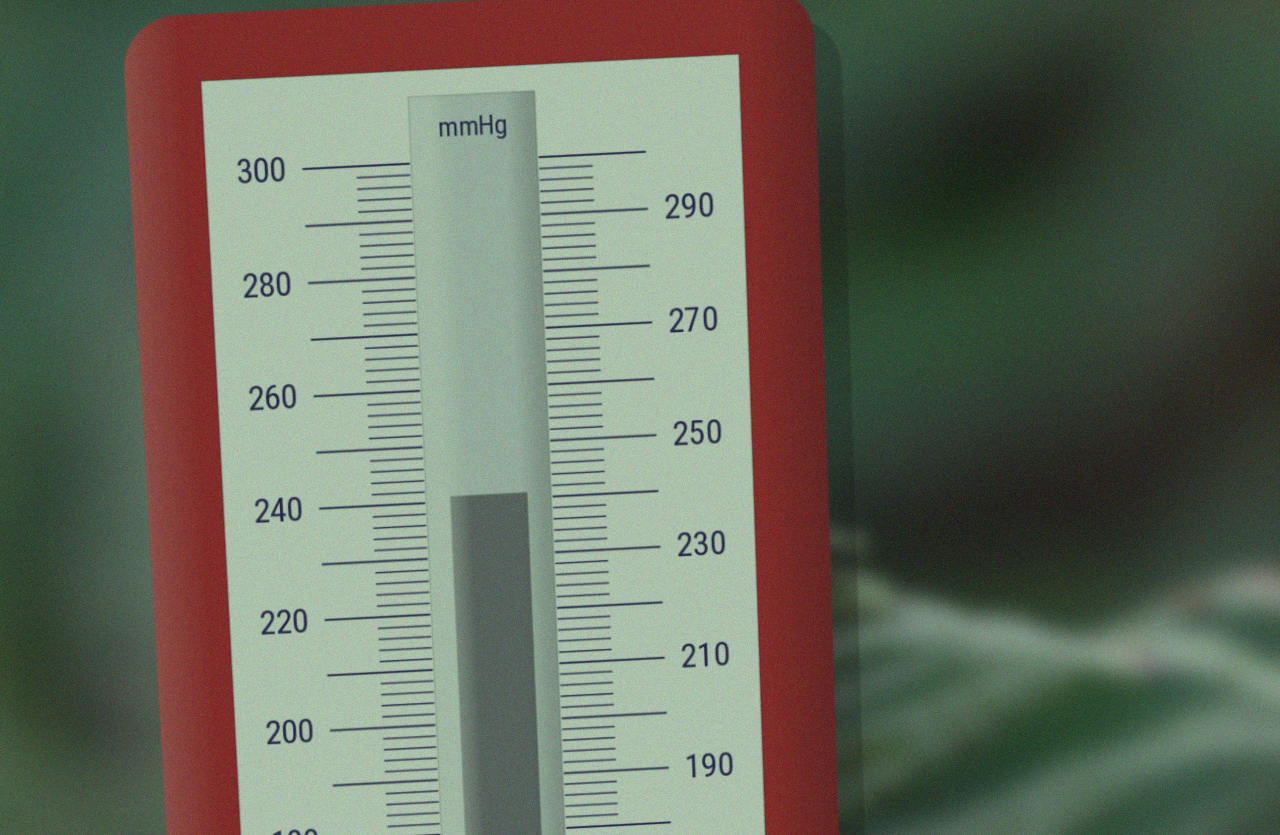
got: 241 mmHg
